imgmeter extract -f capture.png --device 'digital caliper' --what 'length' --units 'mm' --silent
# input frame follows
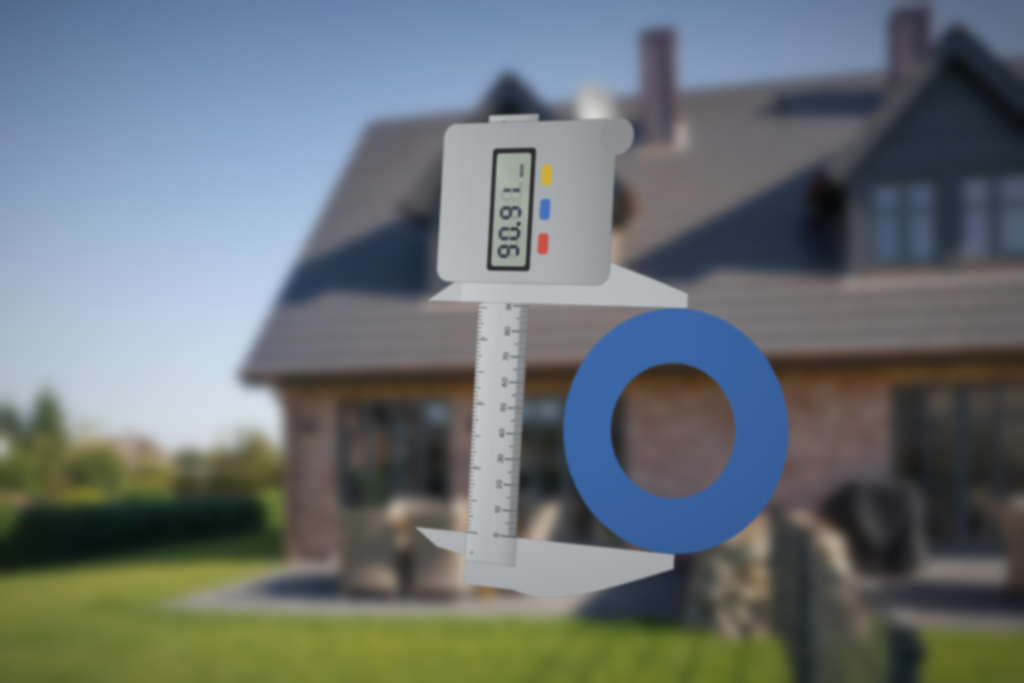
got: 90.91 mm
